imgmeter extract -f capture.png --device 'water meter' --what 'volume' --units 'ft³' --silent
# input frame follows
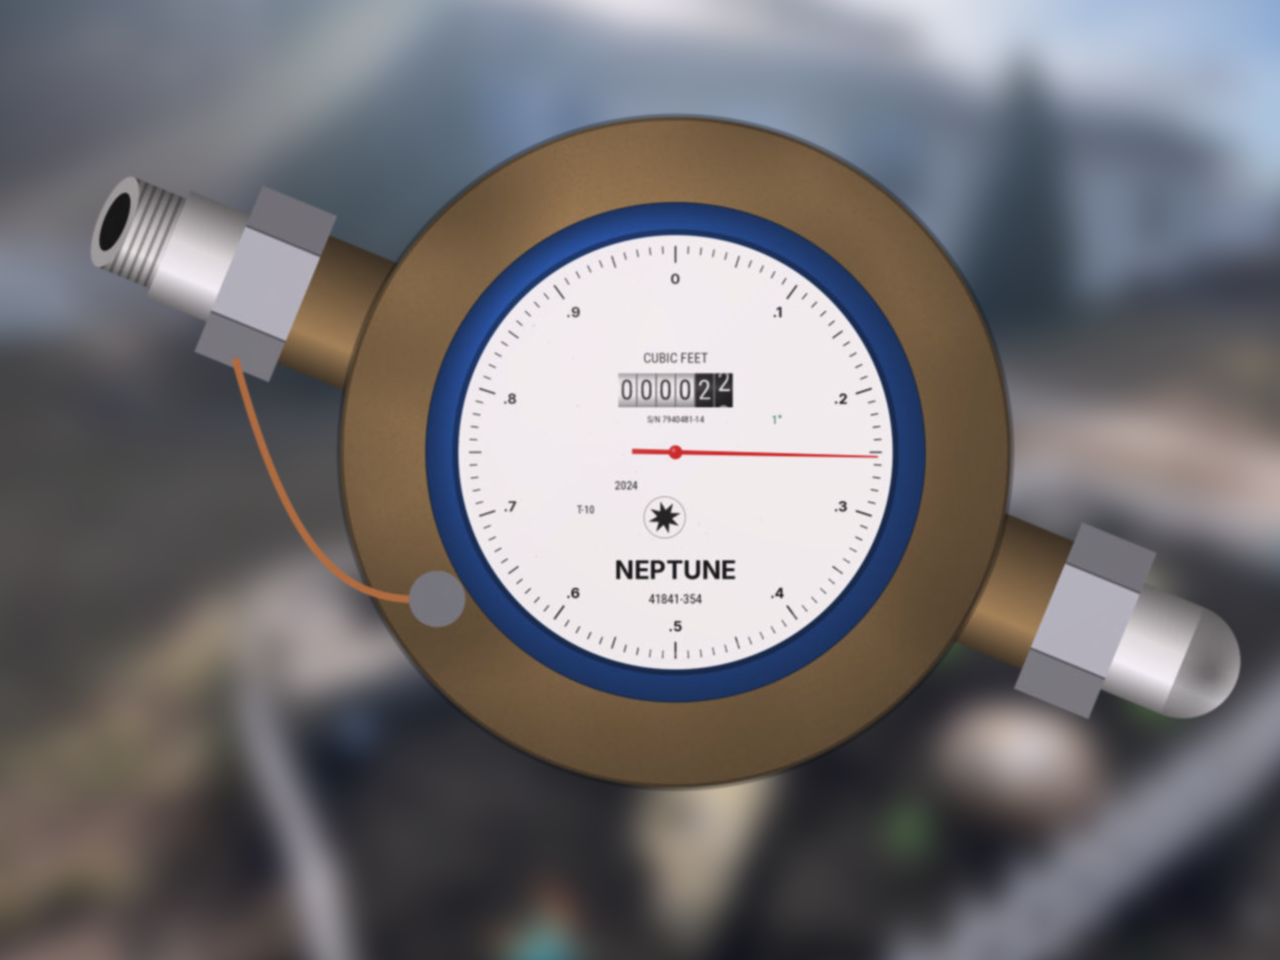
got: 22.25 ft³
